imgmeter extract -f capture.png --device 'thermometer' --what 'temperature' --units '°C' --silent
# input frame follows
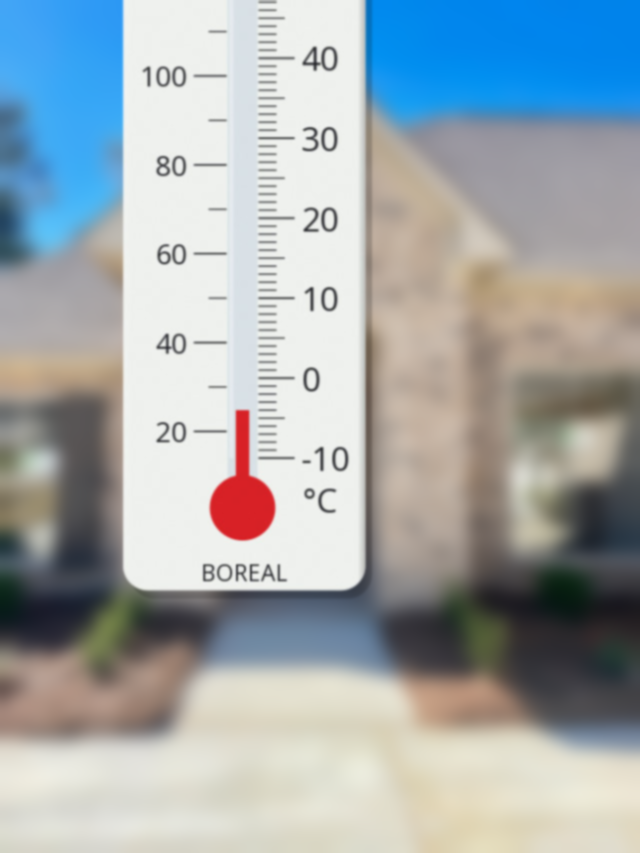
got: -4 °C
